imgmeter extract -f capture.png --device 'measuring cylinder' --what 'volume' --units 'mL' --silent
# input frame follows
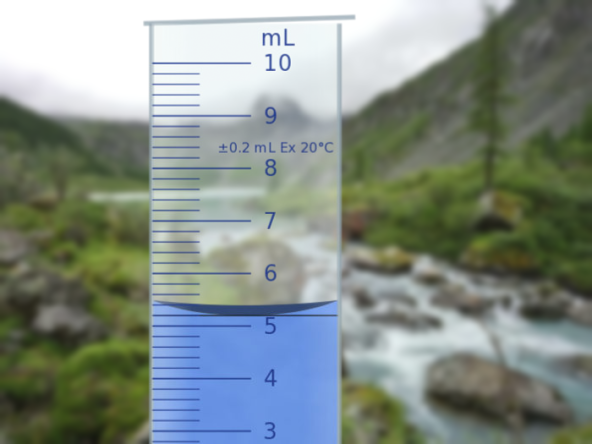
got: 5.2 mL
